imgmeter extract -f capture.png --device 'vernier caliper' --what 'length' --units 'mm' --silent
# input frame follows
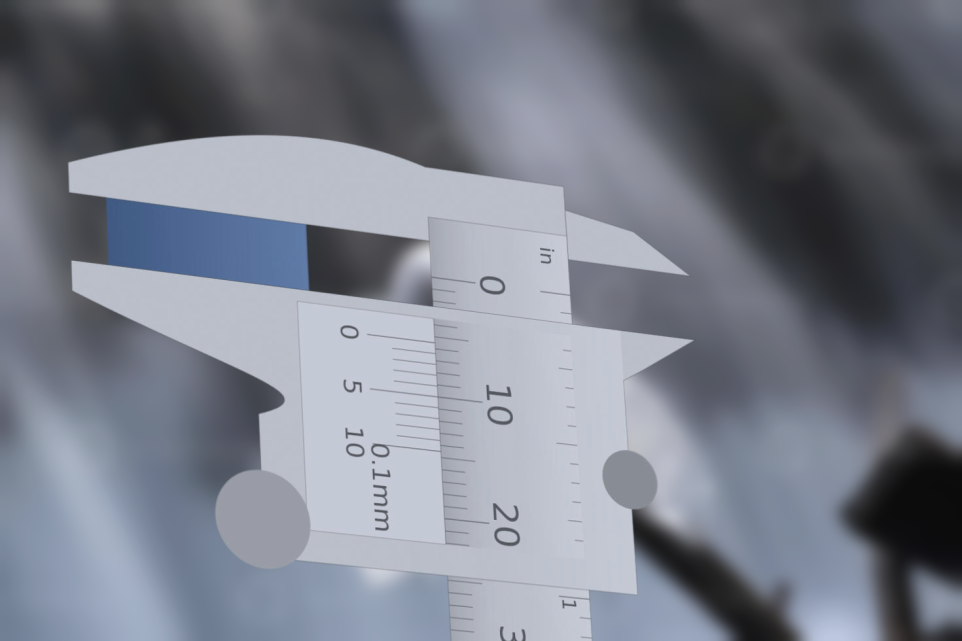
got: 5.5 mm
